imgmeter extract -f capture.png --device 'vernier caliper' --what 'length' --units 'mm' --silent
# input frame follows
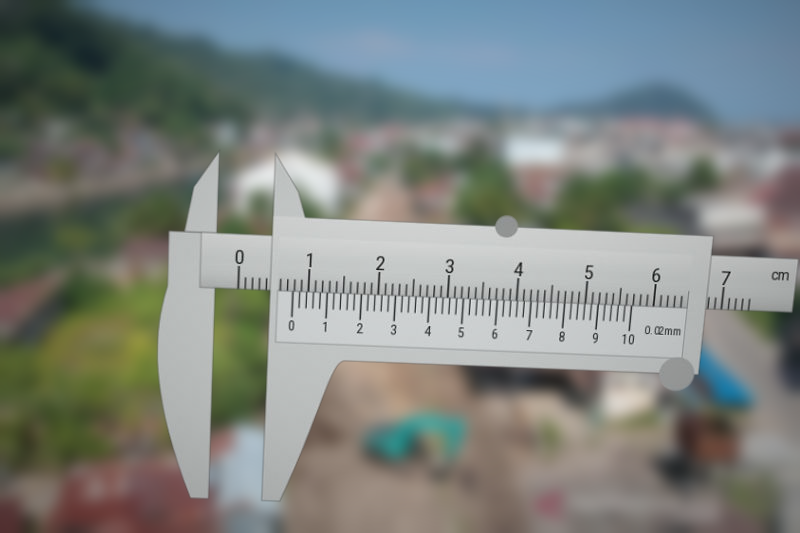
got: 7.8 mm
